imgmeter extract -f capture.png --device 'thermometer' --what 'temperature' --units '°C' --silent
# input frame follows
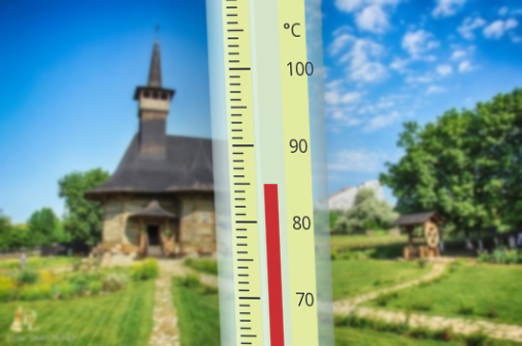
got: 85 °C
